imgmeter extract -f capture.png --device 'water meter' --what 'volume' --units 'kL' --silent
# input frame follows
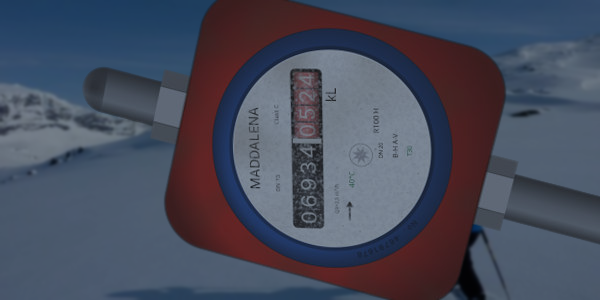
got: 6934.0524 kL
